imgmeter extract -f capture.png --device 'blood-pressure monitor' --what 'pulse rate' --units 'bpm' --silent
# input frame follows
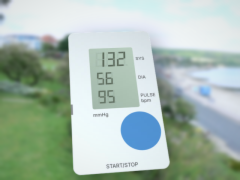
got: 95 bpm
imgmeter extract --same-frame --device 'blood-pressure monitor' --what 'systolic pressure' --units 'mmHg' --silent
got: 132 mmHg
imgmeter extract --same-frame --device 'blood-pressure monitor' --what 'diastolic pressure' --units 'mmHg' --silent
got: 56 mmHg
